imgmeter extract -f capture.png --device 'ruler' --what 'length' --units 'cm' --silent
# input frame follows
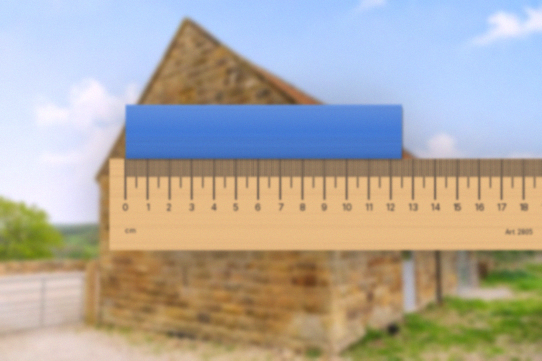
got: 12.5 cm
